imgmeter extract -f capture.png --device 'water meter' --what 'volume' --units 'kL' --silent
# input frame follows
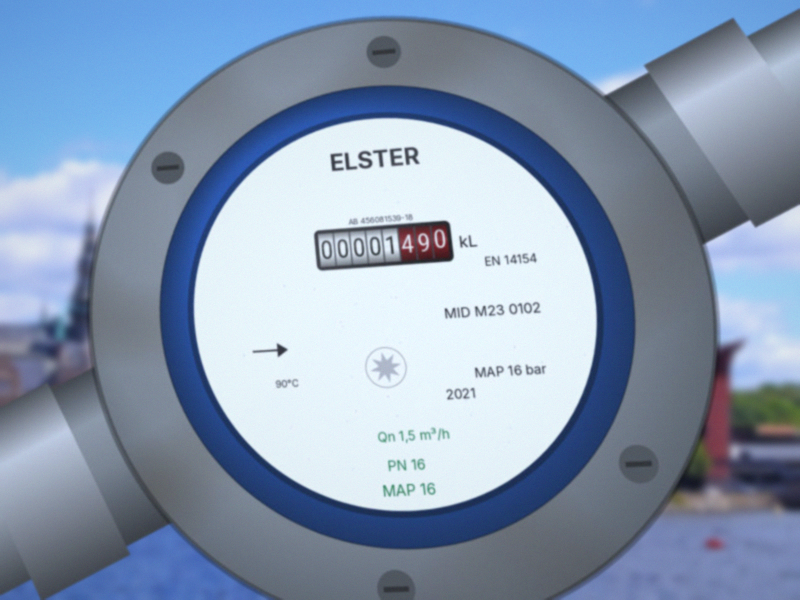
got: 1.490 kL
